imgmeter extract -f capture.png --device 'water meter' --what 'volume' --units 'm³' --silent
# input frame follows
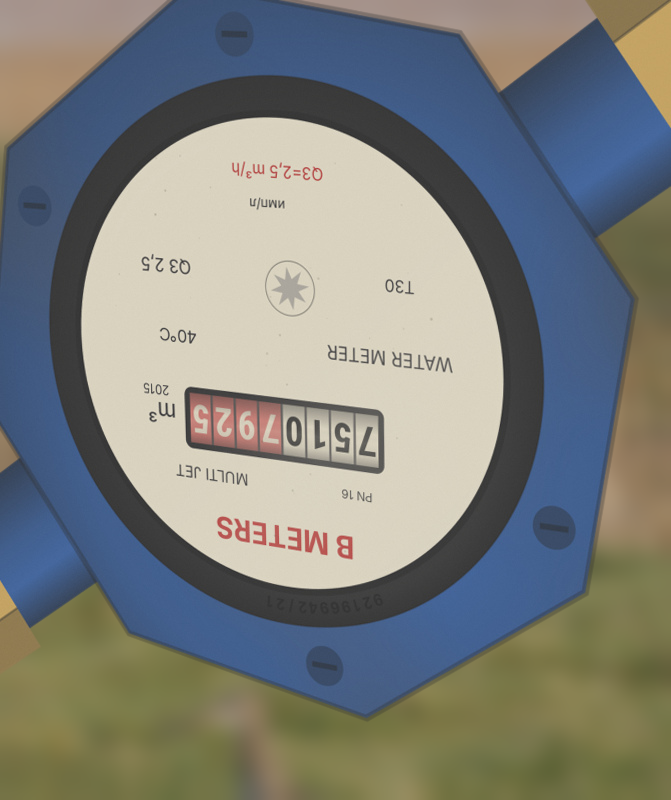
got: 7510.7925 m³
